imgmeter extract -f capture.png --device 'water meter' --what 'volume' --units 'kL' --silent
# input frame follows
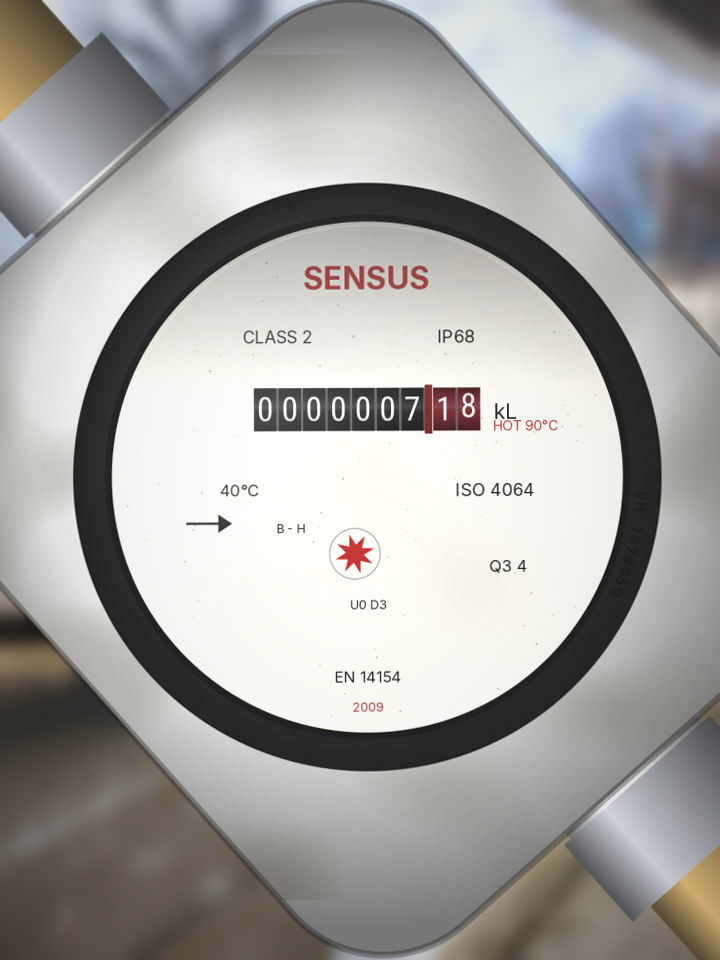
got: 7.18 kL
